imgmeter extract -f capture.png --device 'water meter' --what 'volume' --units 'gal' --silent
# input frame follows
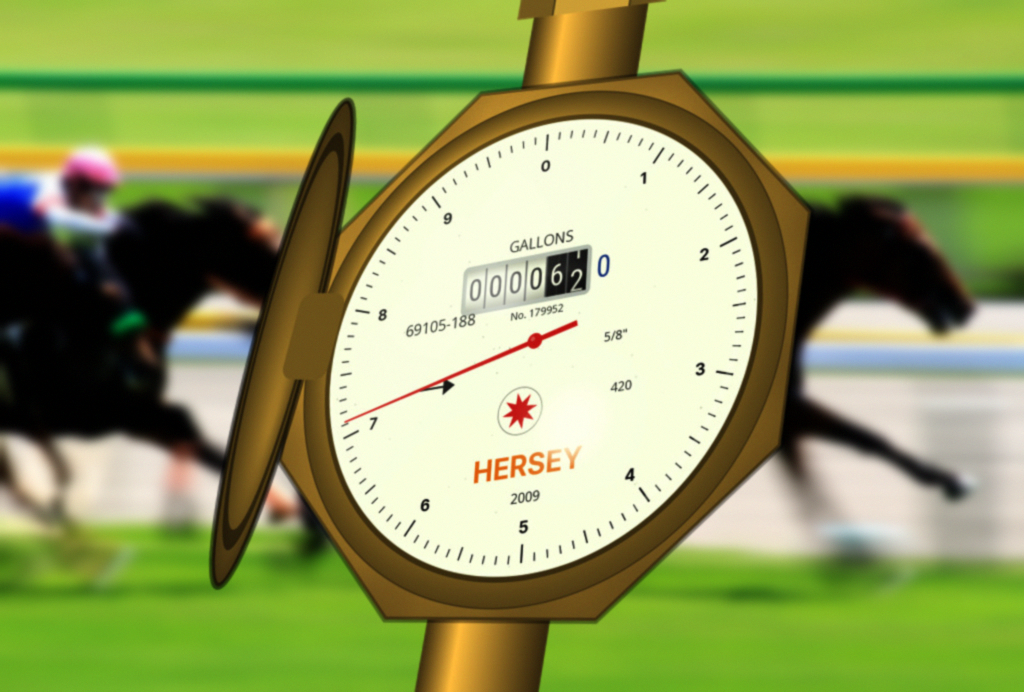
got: 617.1 gal
